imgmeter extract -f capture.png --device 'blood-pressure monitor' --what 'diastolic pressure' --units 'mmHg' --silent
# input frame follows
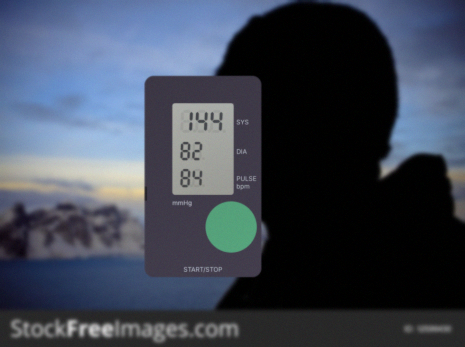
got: 82 mmHg
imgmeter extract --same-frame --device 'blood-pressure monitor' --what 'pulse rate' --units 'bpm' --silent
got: 84 bpm
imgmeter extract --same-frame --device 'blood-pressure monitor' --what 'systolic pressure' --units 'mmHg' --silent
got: 144 mmHg
